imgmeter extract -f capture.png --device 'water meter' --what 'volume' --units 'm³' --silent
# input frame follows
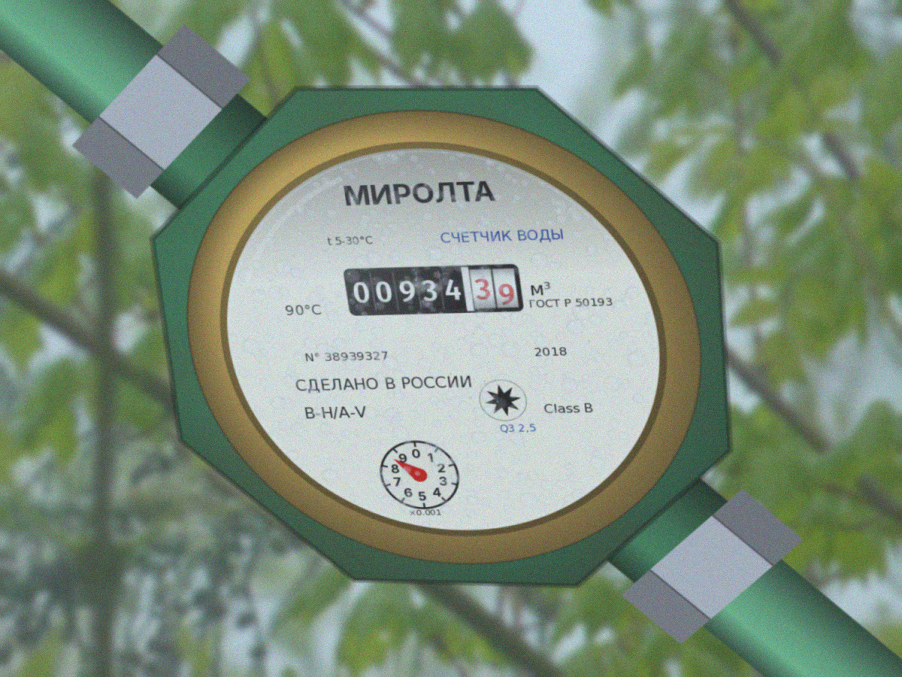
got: 934.388 m³
